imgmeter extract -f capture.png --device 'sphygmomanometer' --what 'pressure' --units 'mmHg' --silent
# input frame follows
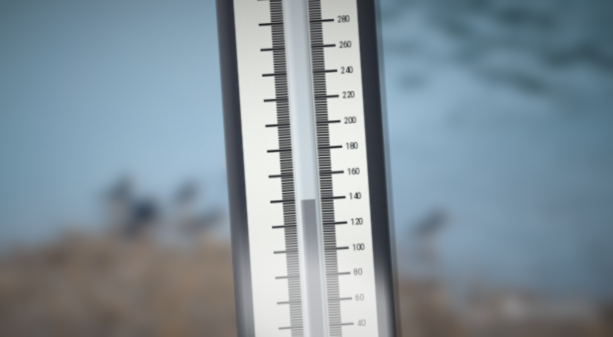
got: 140 mmHg
